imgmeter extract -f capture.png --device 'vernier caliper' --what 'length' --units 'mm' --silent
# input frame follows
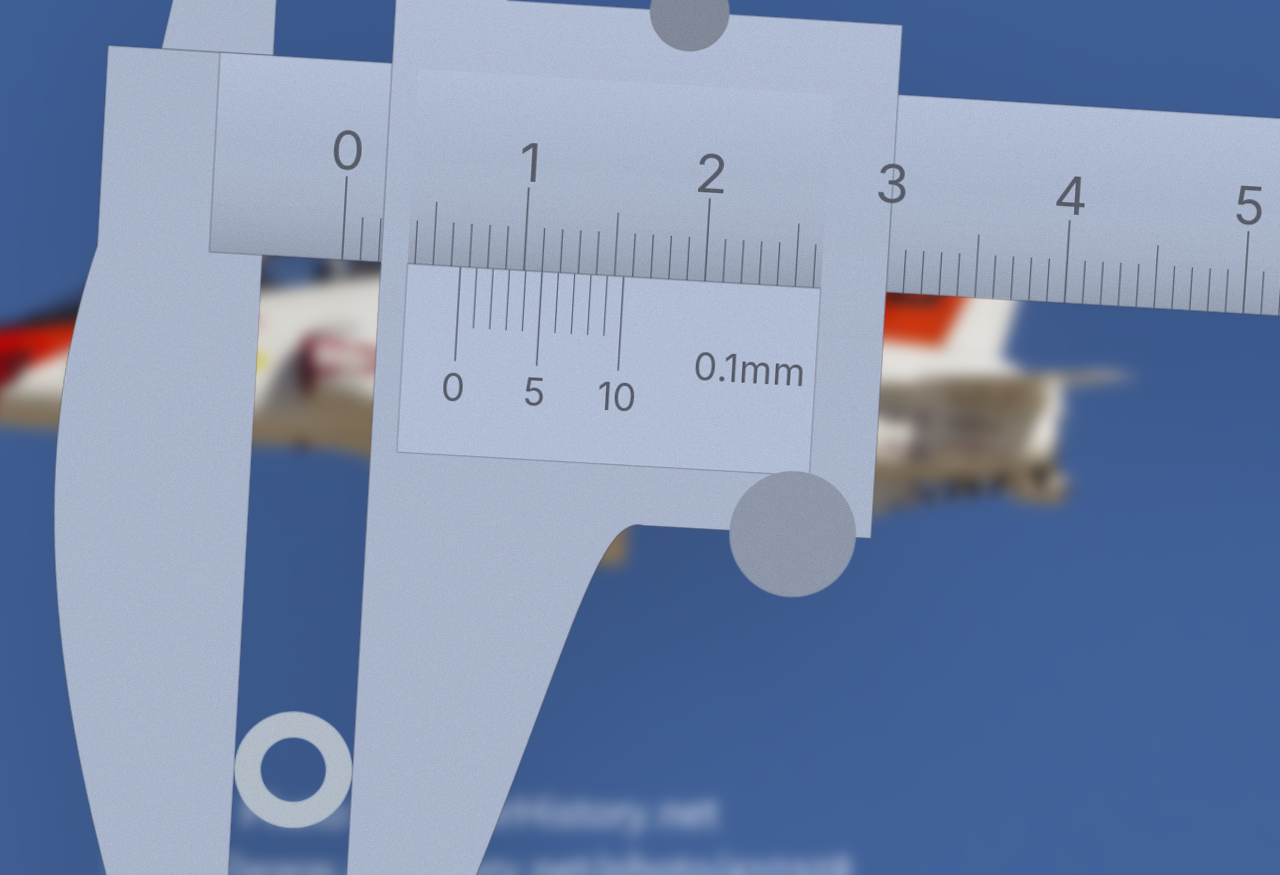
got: 6.5 mm
